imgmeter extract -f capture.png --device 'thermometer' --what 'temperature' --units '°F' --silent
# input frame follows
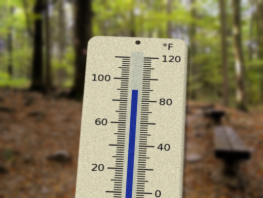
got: 90 °F
